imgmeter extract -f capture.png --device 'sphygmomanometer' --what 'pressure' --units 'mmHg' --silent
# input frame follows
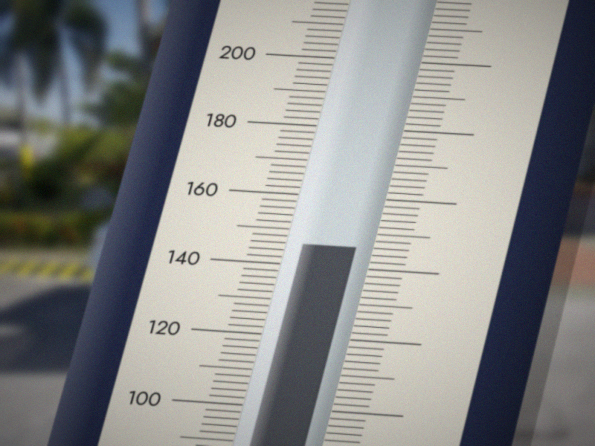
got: 146 mmHg
